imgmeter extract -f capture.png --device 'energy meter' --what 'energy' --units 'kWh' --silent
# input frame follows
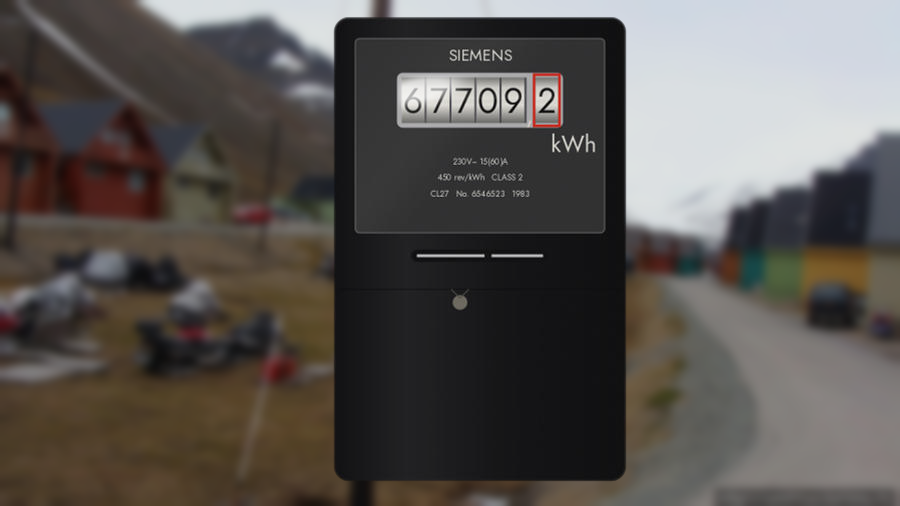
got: 67709.2 kWh
